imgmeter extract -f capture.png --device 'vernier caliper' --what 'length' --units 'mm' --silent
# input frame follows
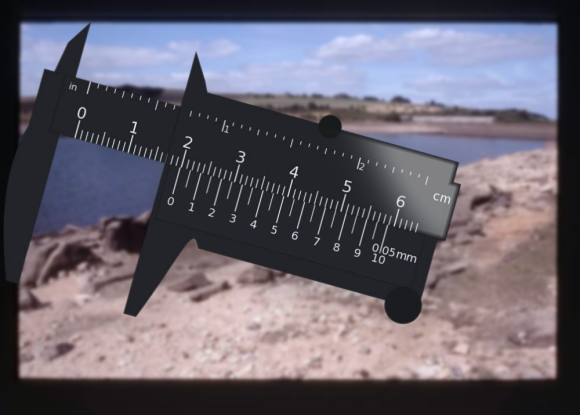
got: 19.8 mm
